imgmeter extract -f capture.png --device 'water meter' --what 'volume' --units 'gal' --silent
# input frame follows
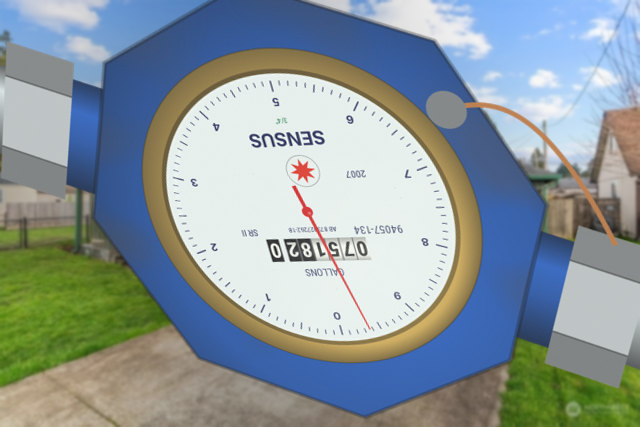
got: 751819.6 gal
